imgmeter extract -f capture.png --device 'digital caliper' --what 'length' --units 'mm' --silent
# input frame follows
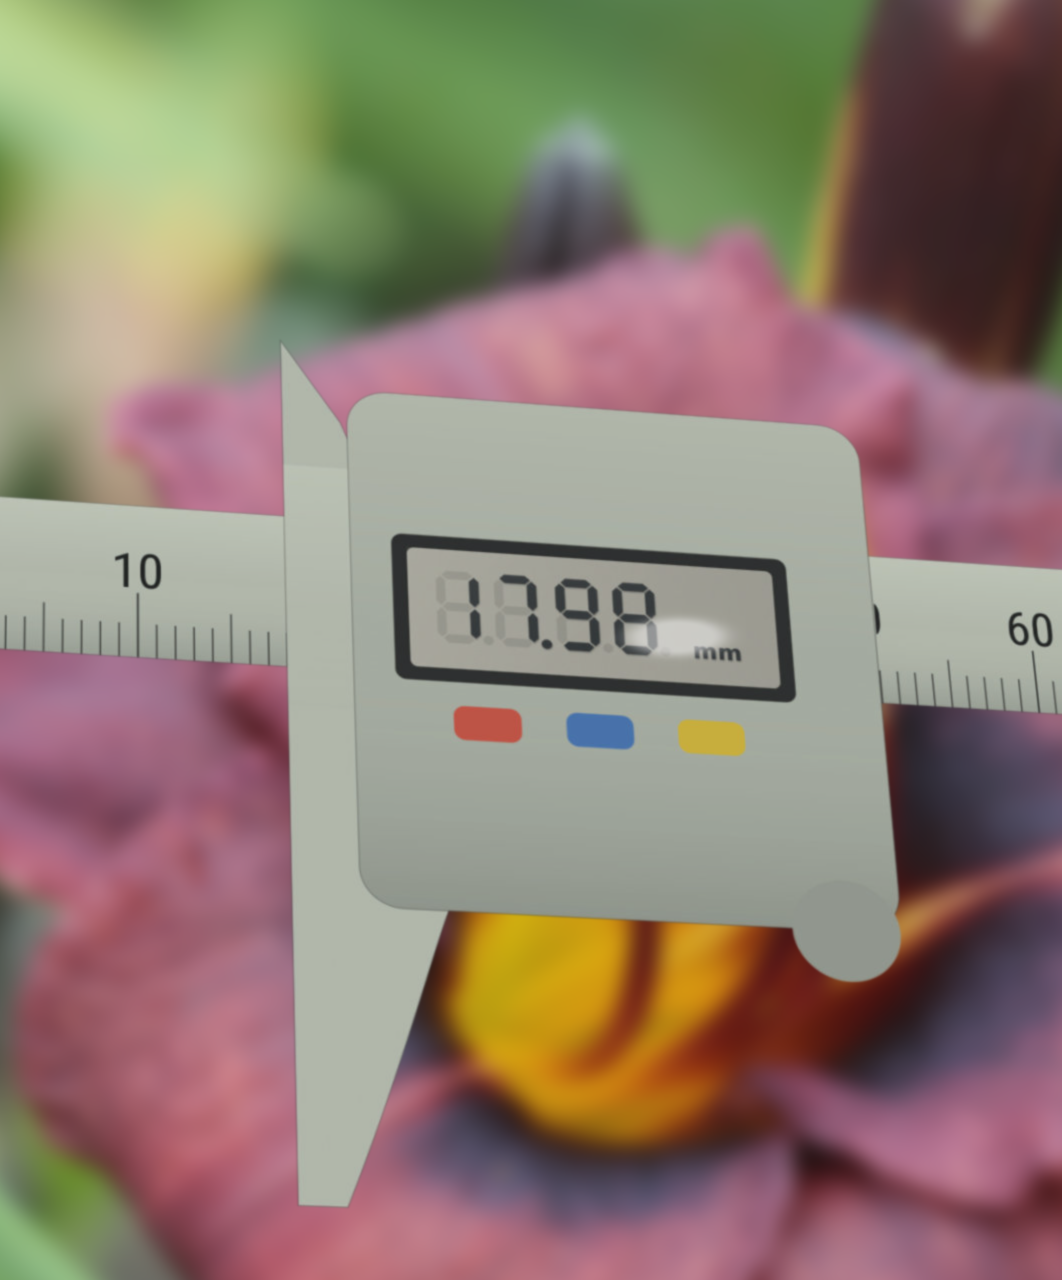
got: 17.98 mm
